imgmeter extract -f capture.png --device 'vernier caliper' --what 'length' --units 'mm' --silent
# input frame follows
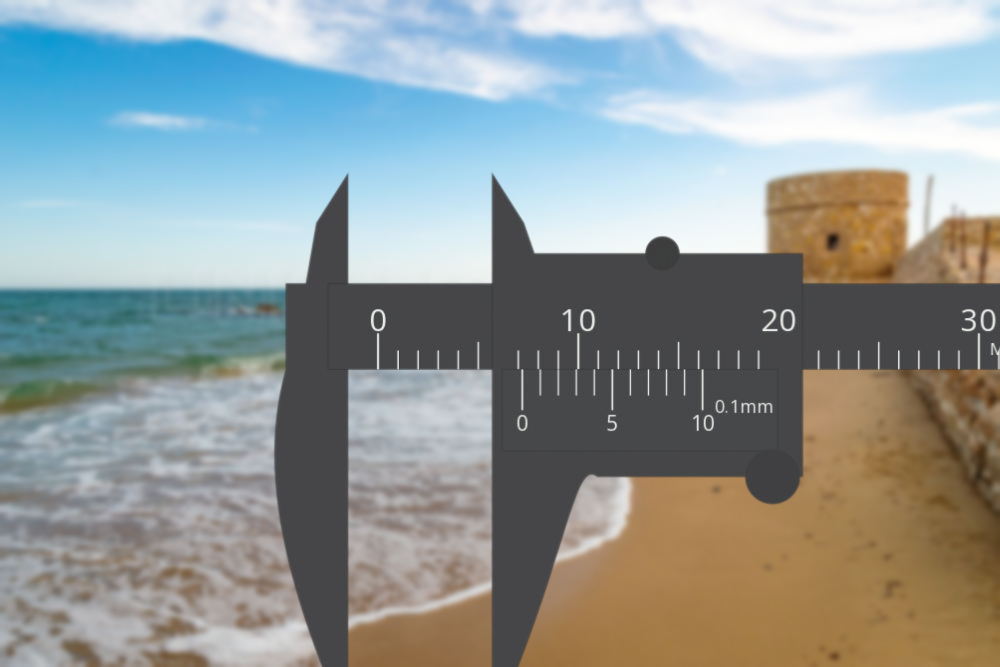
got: 7.2 mm
